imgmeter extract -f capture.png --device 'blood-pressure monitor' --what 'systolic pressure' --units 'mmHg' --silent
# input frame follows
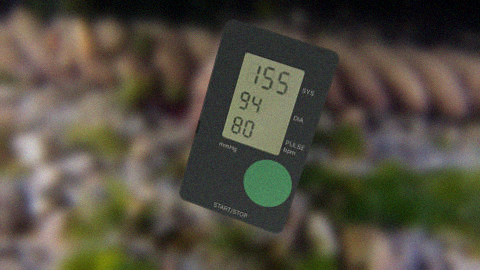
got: 155 mmHg
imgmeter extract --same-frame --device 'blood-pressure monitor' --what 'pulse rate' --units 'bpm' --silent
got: 80 bpm
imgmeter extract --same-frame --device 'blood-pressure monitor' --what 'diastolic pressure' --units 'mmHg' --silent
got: 94 mmHg
